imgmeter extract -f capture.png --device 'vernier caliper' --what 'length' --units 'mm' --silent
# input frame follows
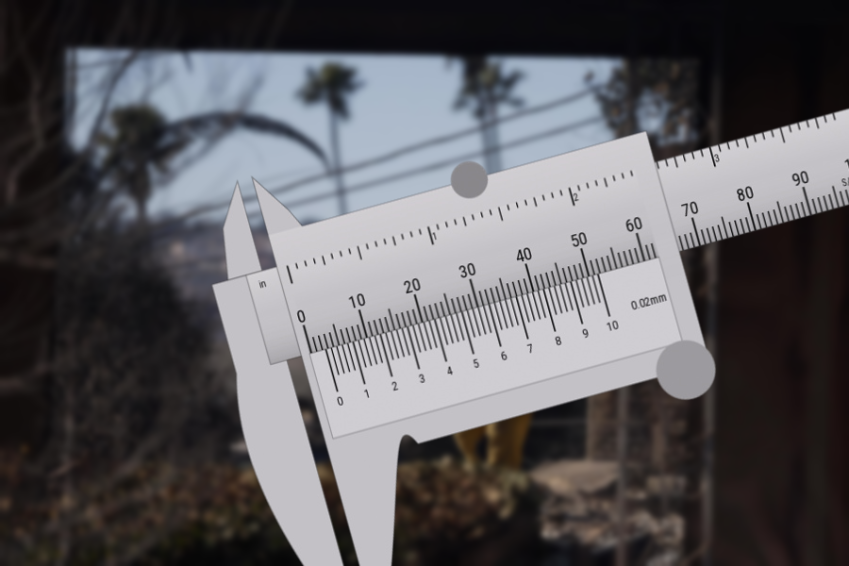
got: 2.6 mm
